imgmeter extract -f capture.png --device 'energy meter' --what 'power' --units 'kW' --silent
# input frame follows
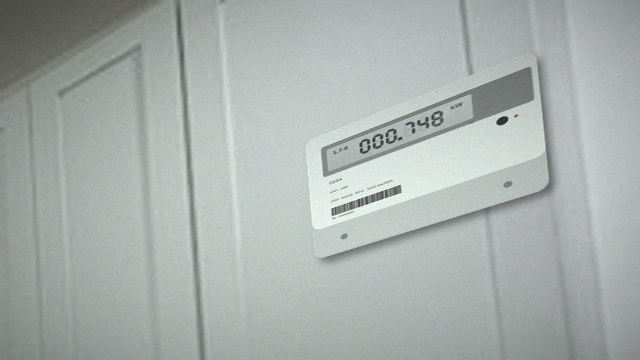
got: 0.748 kW
